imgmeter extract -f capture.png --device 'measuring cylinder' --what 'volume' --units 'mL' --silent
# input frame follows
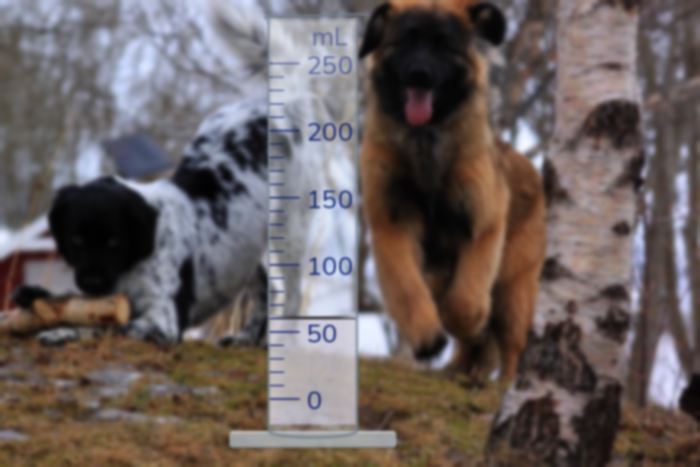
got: 60 mL
